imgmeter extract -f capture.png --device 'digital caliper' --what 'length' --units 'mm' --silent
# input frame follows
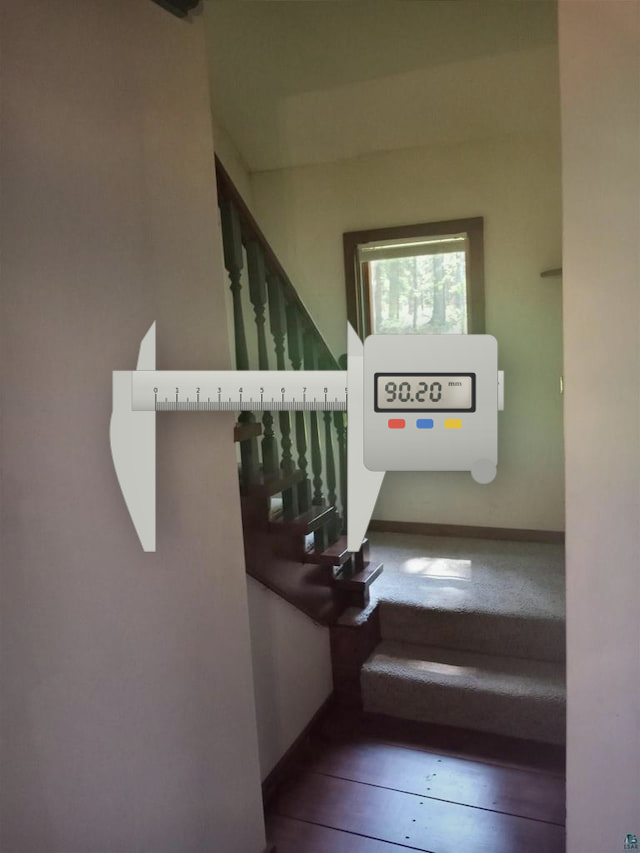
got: 90.20 mm
